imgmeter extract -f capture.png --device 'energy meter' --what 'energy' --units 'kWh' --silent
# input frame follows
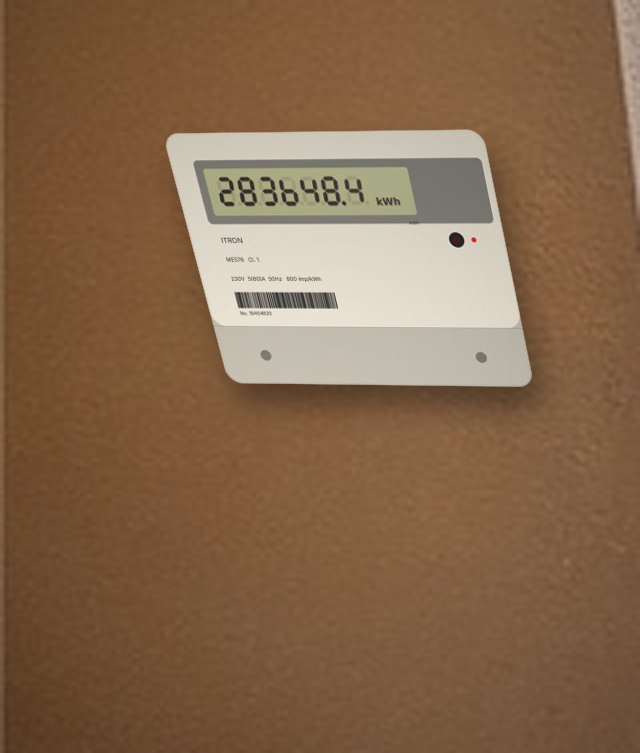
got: 283648.4 kWh
